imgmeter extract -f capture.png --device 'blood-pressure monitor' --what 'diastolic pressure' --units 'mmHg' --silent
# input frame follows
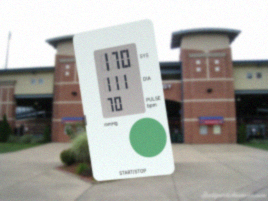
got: 111 mmHg
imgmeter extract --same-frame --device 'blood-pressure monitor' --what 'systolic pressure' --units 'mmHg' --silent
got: 170 mmHg
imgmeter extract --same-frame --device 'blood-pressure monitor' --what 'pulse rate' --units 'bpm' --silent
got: 70 bpm
